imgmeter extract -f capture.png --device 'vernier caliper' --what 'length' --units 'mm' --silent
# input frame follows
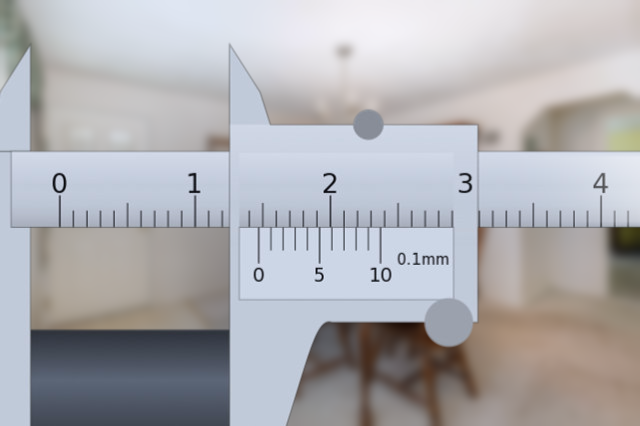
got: 14.7 mm
